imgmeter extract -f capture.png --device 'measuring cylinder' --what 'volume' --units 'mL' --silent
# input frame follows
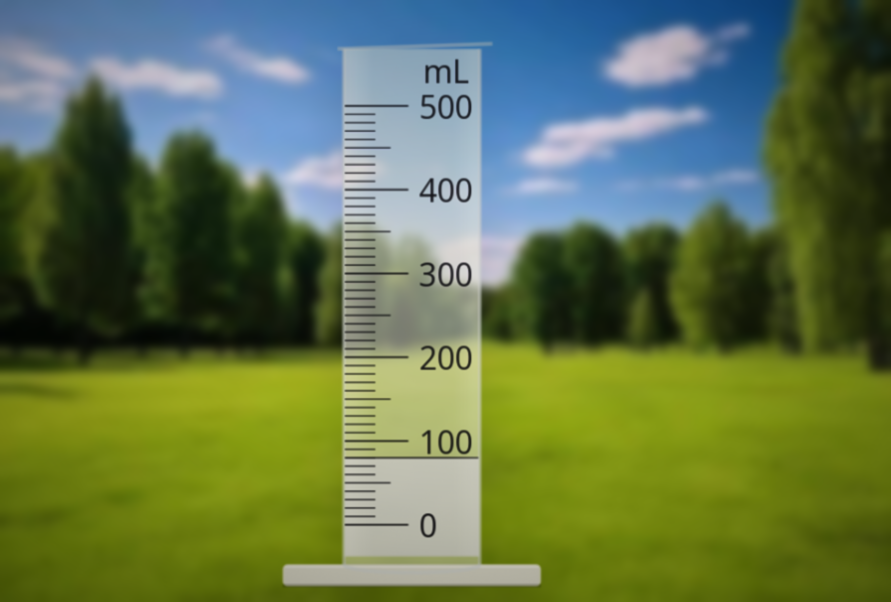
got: 80 mL
